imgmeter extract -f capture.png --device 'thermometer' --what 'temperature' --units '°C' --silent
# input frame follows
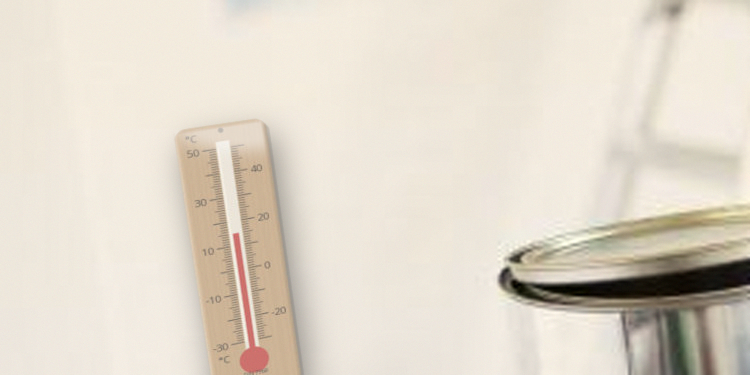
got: 15 °C
